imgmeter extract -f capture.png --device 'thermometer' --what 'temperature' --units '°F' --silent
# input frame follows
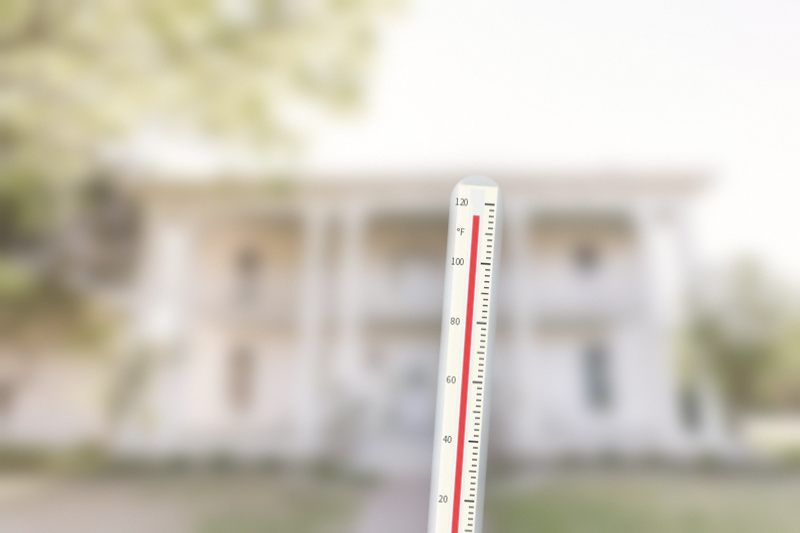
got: 116 °F
